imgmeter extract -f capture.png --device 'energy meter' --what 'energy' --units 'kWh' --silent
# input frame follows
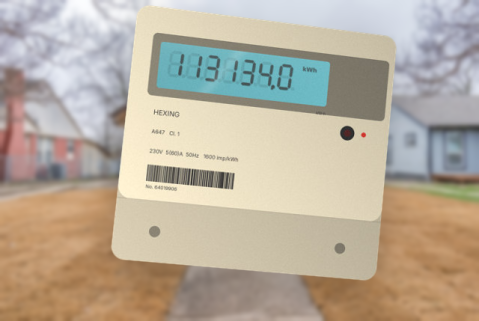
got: 113134.0 kWh
